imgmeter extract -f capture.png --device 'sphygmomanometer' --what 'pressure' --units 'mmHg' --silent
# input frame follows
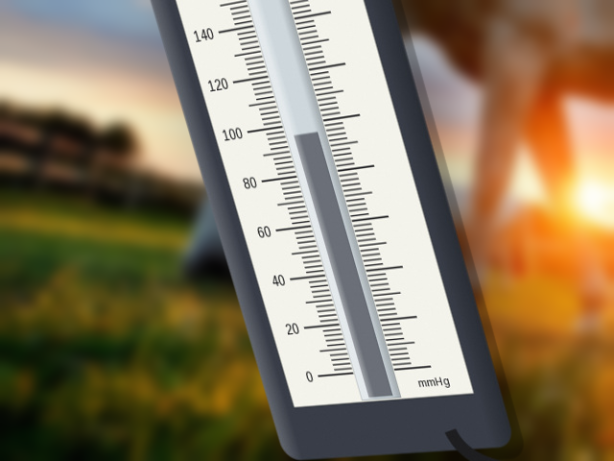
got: 96 mmHg
